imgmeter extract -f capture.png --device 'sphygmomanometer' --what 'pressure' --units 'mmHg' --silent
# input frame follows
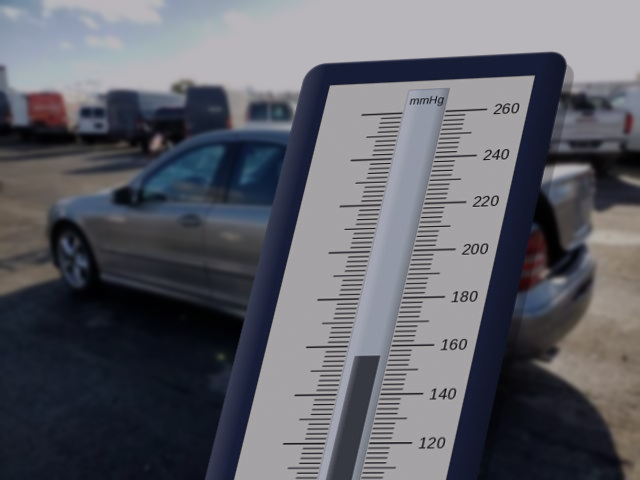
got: 156 mmHg
